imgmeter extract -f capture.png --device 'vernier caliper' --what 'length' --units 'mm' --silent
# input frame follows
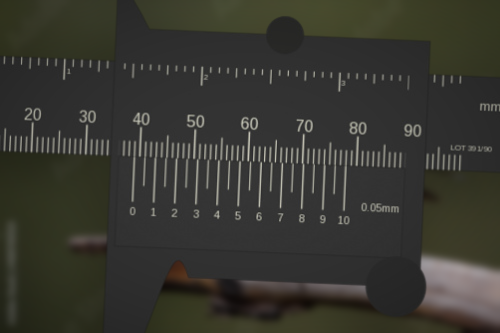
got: 39.0 mm
